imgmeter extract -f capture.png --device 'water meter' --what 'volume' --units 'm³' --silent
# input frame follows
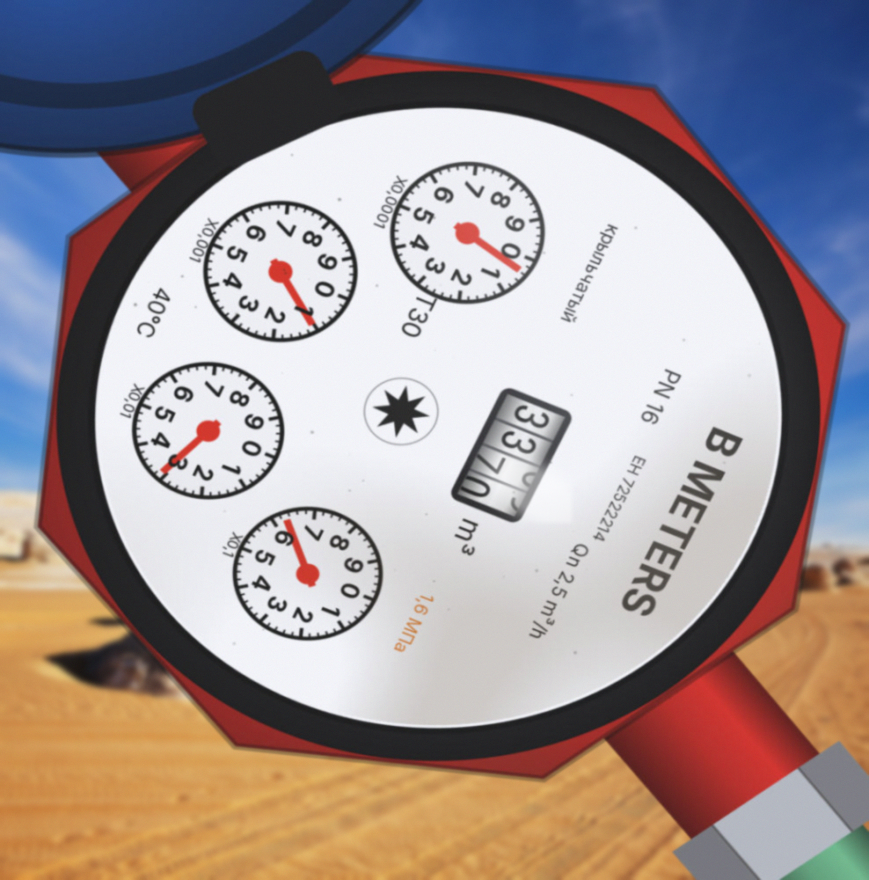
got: 3369.6310 m³
